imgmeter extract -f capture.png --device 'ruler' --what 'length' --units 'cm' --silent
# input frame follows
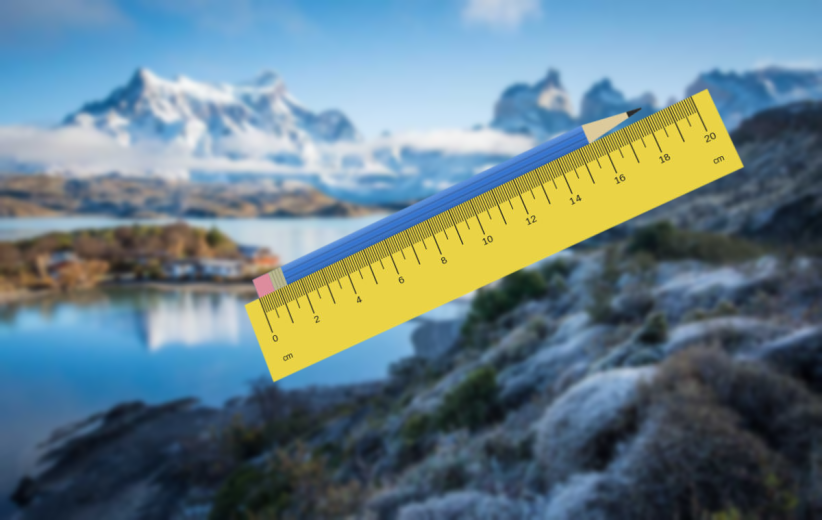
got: 18 cm
